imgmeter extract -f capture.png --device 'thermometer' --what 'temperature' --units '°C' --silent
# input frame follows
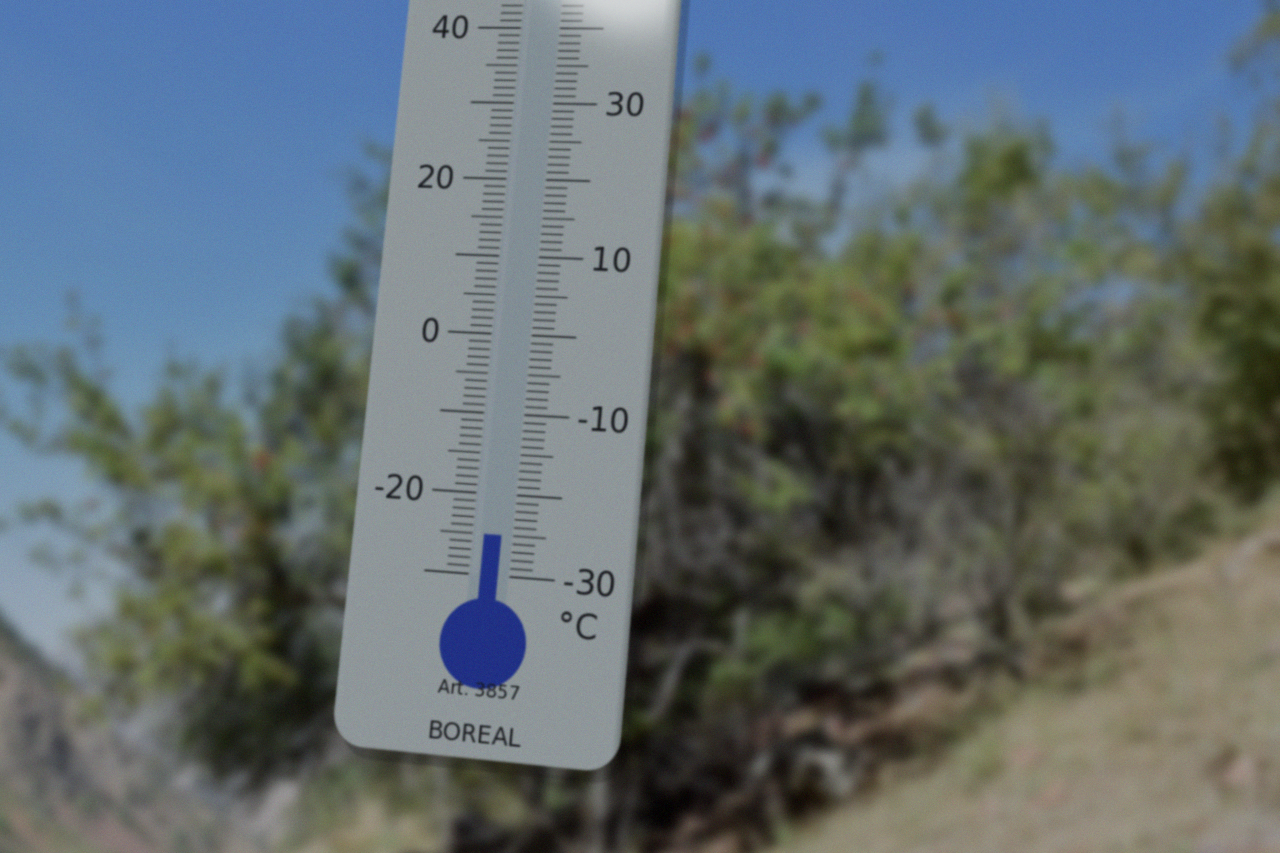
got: -25 °C
